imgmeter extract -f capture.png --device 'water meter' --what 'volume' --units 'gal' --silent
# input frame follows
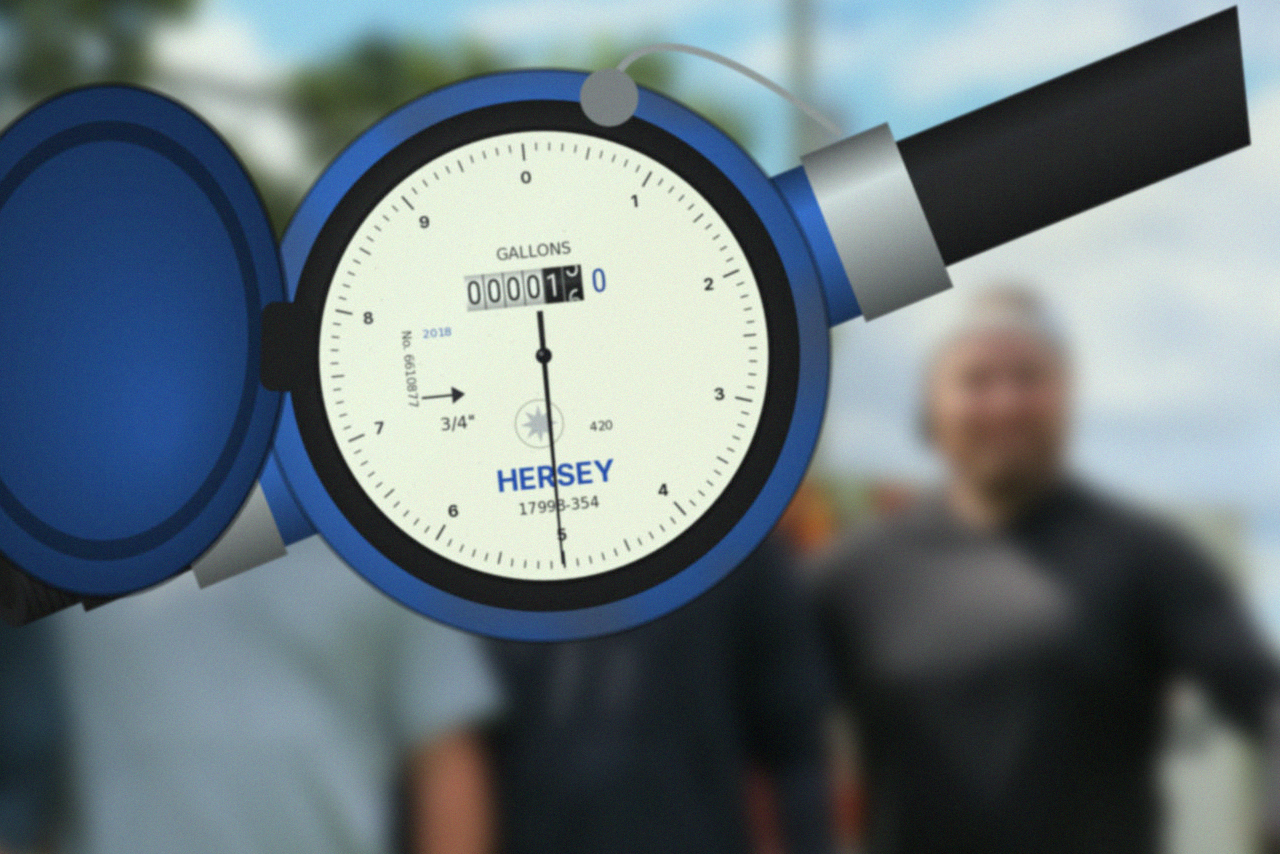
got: 155.0 gal
